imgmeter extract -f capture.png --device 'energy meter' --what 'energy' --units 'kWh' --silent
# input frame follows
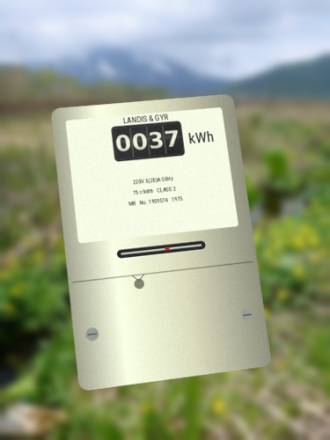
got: 37 kWh
